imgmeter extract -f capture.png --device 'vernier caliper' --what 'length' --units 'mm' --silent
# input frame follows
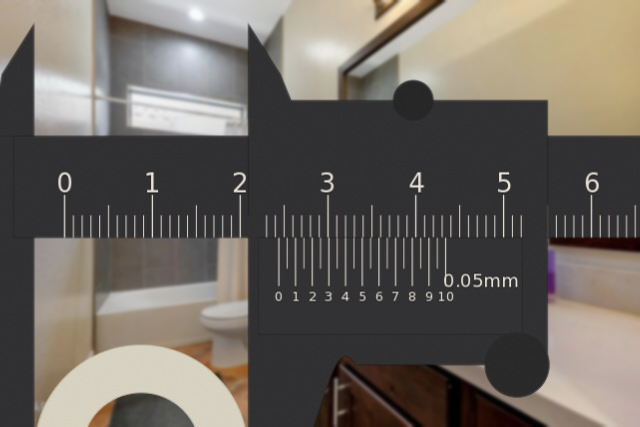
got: 24.4 mm
